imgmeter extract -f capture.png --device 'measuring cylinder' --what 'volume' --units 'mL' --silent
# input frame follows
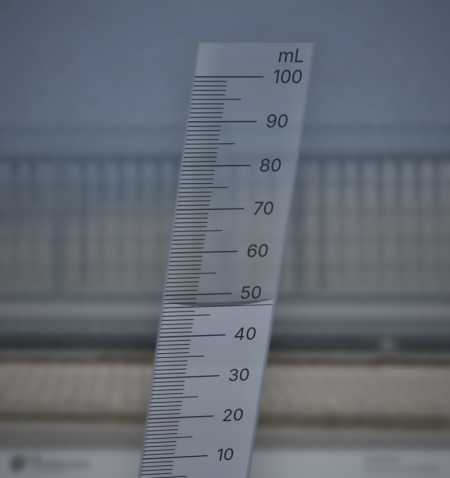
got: 47 mL
